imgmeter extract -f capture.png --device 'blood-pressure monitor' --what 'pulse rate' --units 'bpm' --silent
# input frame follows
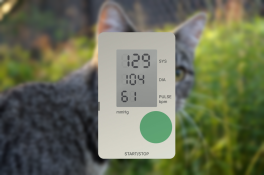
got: 61 bpm
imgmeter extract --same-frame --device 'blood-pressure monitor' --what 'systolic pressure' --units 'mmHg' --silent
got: 129 mmHg
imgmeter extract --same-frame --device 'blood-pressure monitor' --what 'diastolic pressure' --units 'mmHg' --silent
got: 104 mmHg
